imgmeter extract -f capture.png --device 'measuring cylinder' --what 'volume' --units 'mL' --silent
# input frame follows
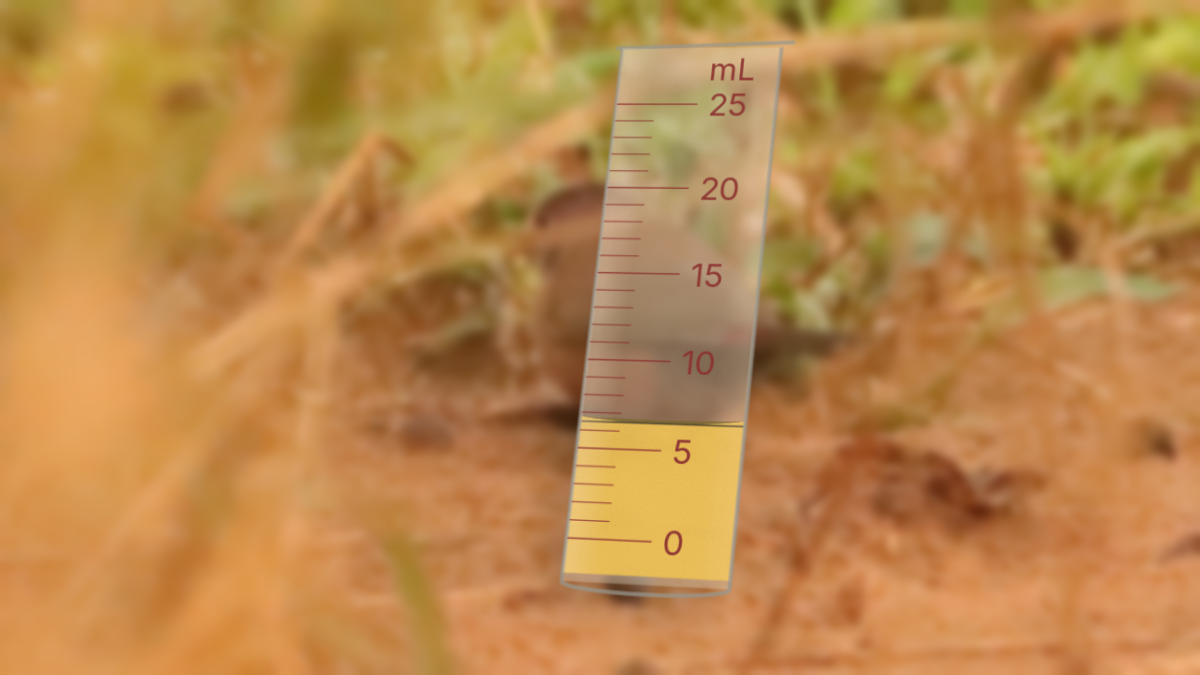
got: 6.5 mL
